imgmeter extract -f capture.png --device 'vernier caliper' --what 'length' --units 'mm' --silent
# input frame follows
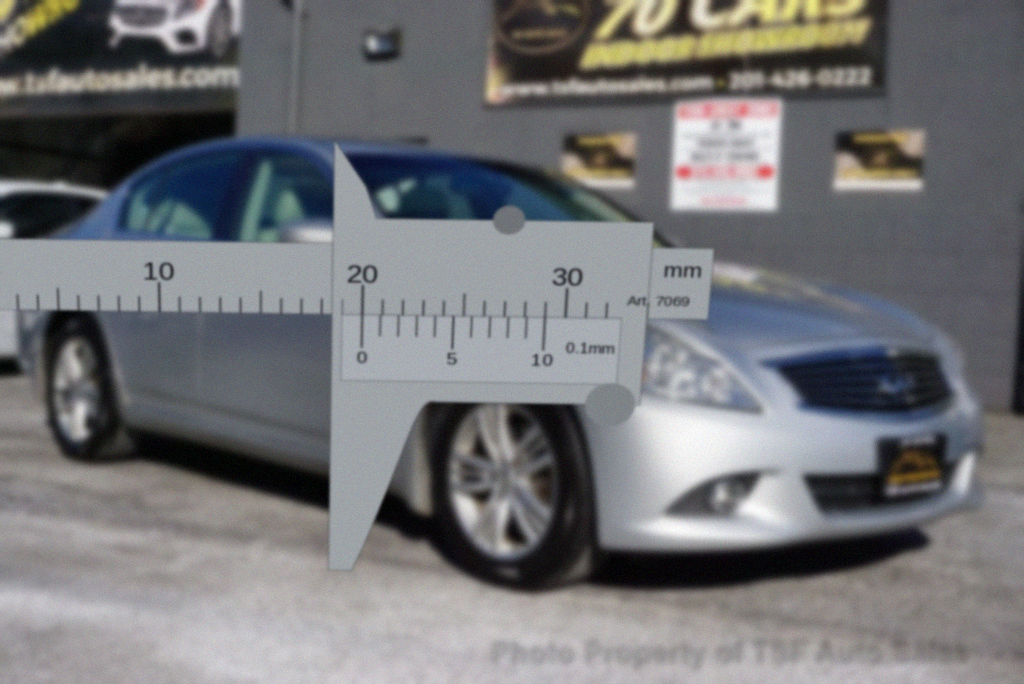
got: 20.0 mm
